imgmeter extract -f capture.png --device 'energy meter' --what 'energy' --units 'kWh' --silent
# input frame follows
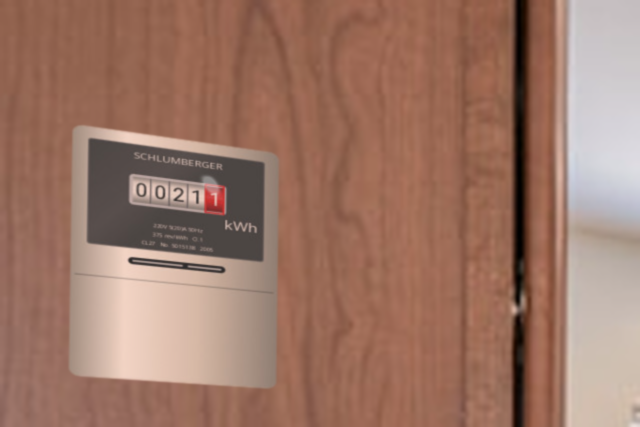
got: 21.1 kWh
